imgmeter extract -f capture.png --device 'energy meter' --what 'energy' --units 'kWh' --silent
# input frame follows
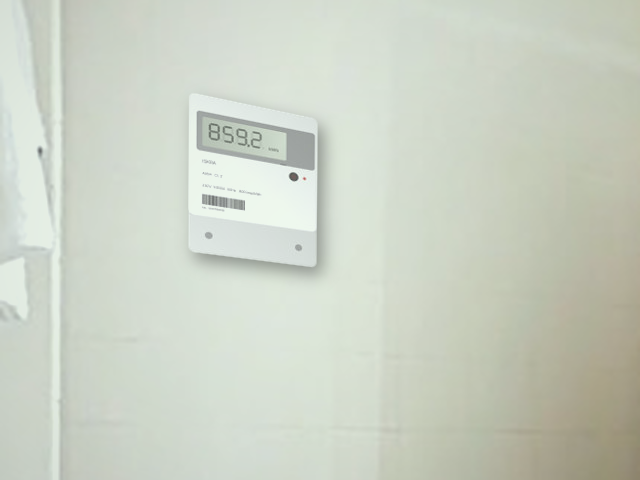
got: 859.2 kWh
